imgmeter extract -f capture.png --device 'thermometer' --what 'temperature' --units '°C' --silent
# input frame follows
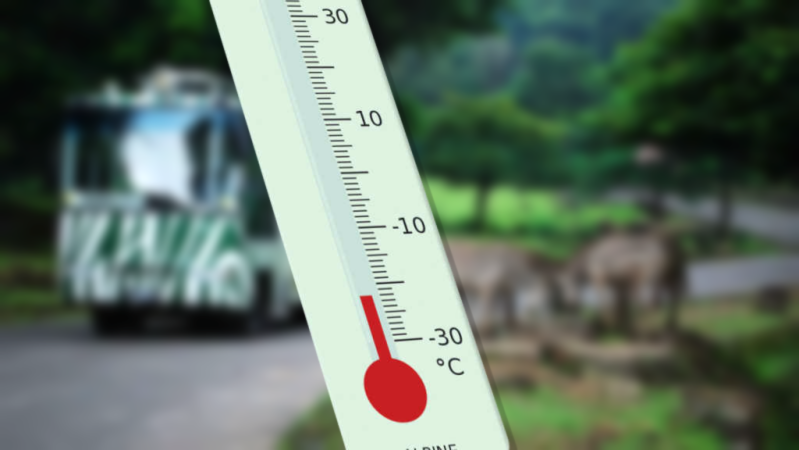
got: -22 °C
